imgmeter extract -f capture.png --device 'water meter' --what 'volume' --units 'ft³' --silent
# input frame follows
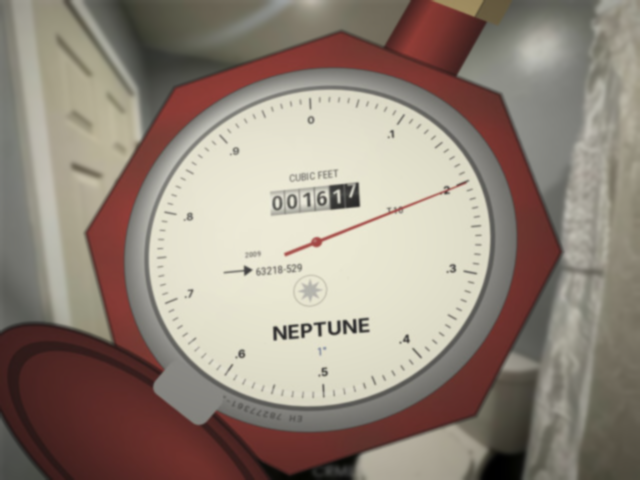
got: 1617.20 ft³
